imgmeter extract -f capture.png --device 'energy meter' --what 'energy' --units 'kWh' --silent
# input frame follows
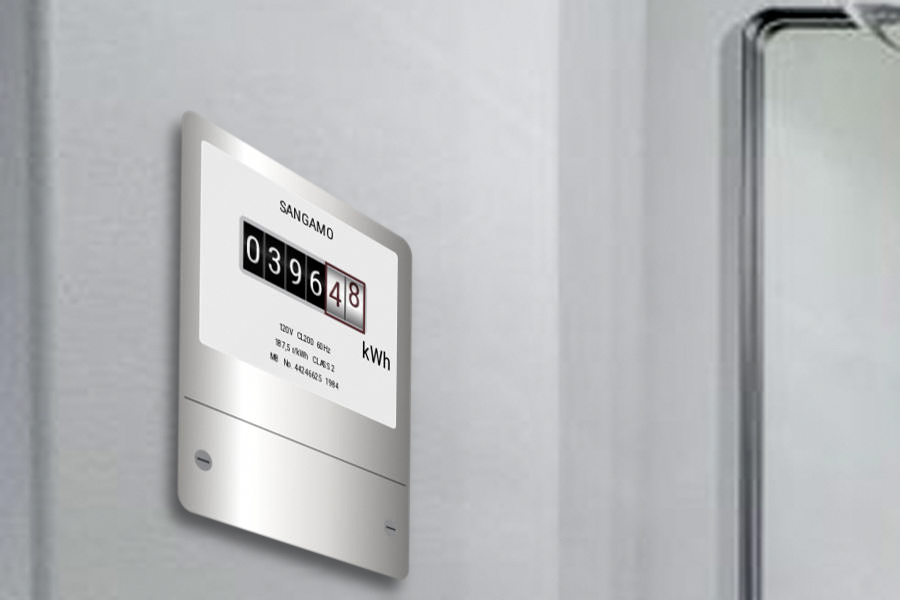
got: 396.48 kWh
